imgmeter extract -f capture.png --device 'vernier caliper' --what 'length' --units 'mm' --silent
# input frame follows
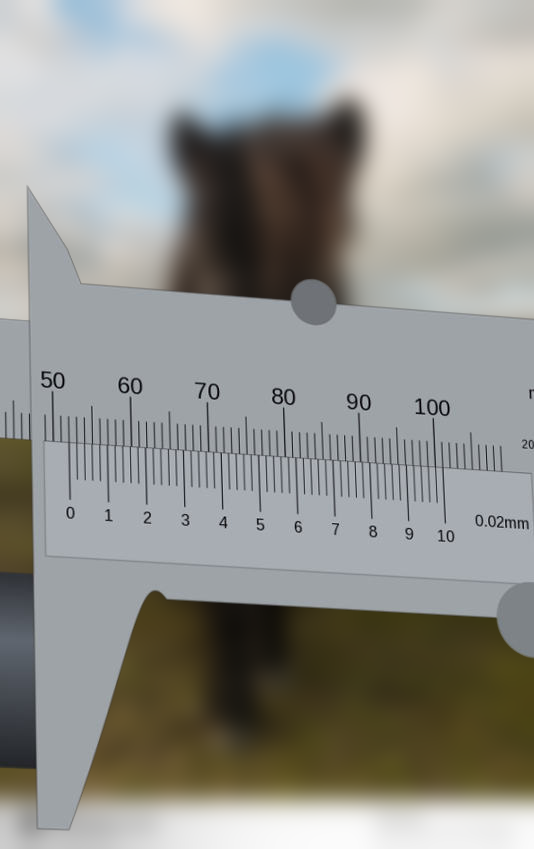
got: 52.0 mm
